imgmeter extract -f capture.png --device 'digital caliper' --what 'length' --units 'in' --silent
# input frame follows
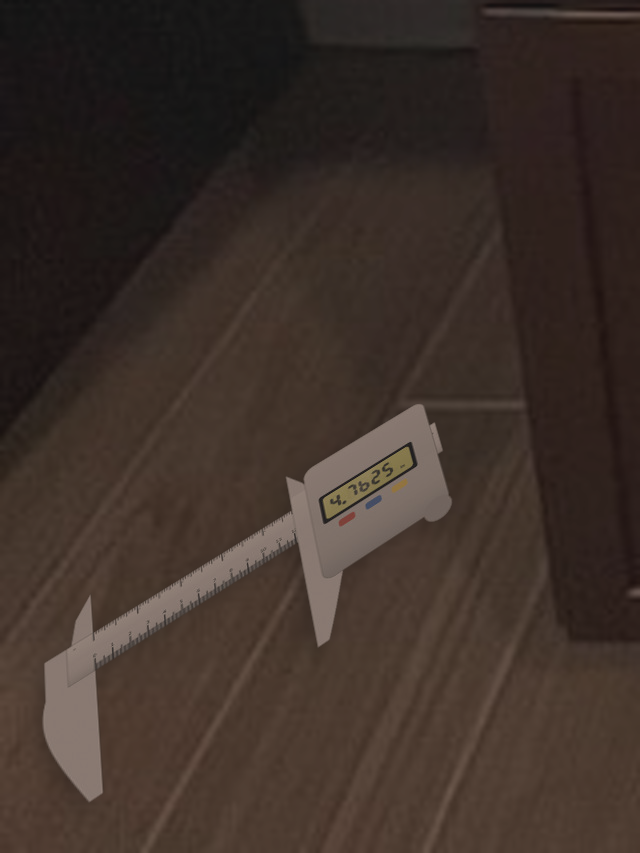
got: 4.7625 in
